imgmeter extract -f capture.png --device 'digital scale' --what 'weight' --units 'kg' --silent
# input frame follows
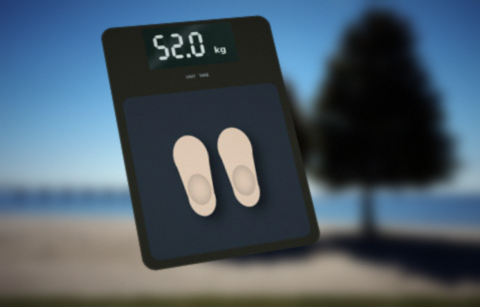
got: 52.0 kg
